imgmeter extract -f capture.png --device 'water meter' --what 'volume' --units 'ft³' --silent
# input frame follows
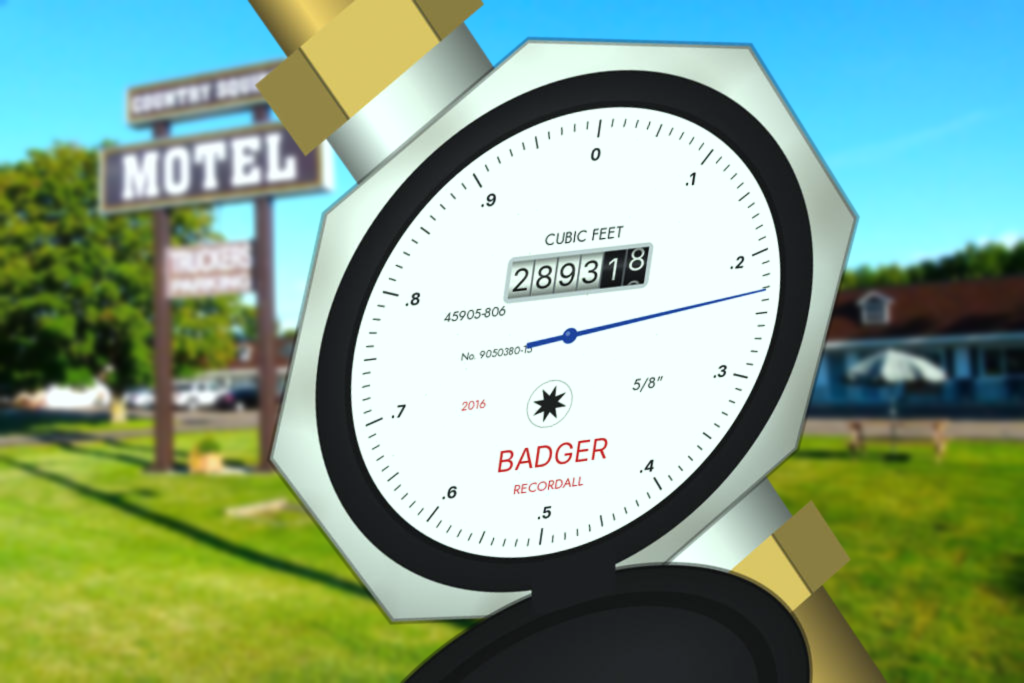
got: 289318.23 ft³
